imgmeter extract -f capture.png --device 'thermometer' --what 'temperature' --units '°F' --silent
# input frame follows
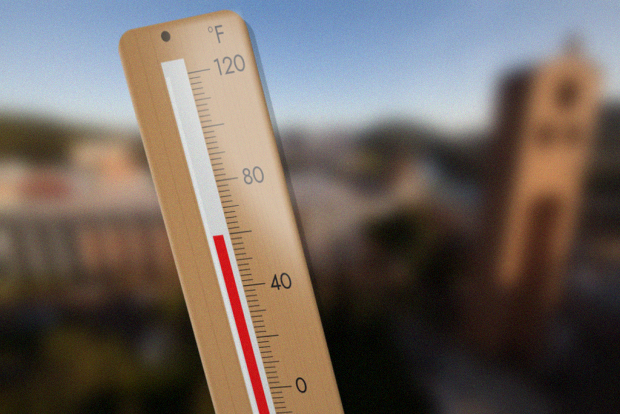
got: 60 °F
